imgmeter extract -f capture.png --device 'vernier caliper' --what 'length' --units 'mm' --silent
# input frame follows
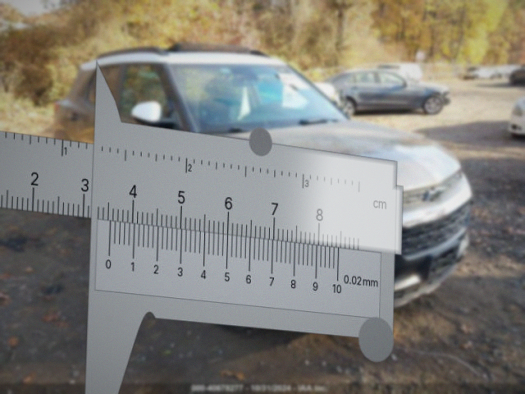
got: 35.5 mm
